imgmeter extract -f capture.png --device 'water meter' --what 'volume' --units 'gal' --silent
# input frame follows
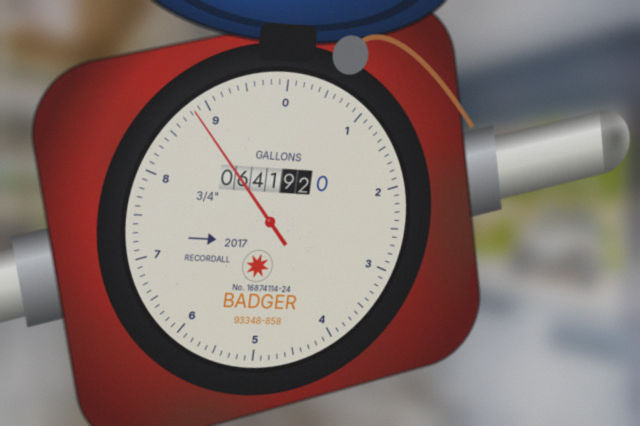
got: 641918.8 gal
